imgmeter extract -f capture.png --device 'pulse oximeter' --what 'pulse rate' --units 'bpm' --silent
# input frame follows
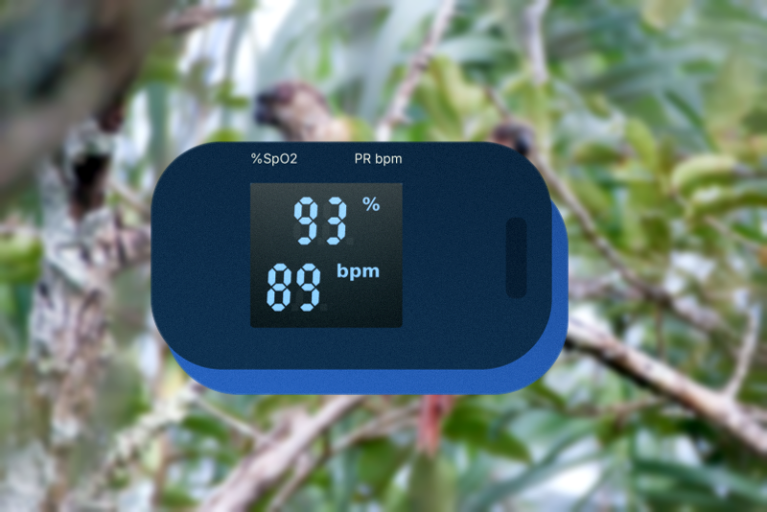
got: 89 bpm
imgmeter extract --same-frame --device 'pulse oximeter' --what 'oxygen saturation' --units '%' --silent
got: 93 %
